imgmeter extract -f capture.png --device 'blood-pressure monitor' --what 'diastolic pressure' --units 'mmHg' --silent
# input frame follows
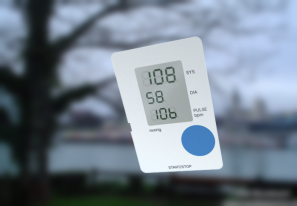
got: 58 mmHg
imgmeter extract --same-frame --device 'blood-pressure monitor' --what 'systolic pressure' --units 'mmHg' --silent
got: 108 mmHg
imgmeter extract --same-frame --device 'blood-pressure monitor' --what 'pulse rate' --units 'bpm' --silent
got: 106 bpm
